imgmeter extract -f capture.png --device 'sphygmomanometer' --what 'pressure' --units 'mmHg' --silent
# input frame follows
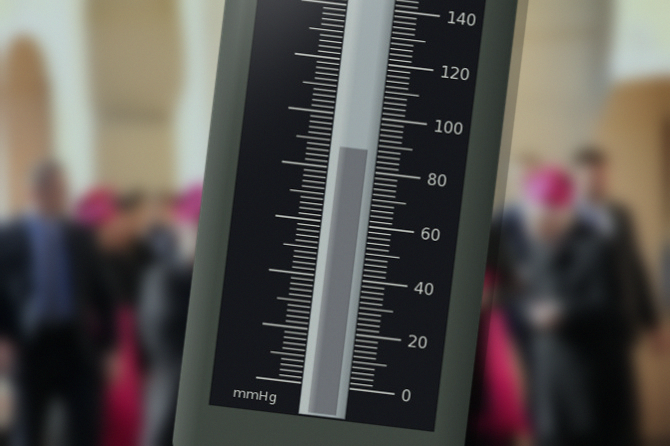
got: 88 mmHg
